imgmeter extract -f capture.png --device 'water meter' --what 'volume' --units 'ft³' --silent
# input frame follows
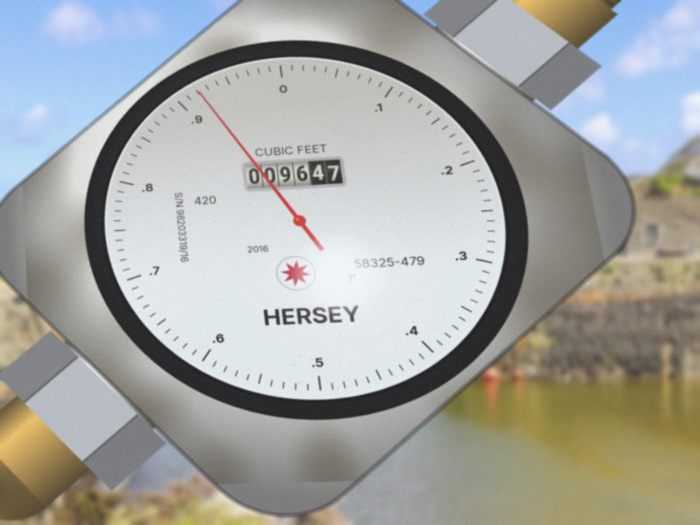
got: 9646.92 ft³
